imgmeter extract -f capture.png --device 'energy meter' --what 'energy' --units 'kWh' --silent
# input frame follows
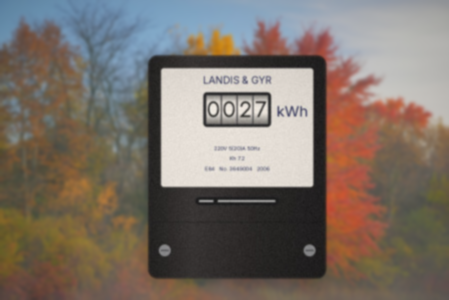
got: 27 kWh
